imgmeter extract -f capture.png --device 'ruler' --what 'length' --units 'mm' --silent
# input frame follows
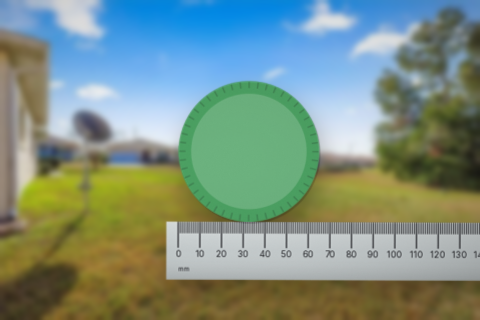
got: 65 mm
